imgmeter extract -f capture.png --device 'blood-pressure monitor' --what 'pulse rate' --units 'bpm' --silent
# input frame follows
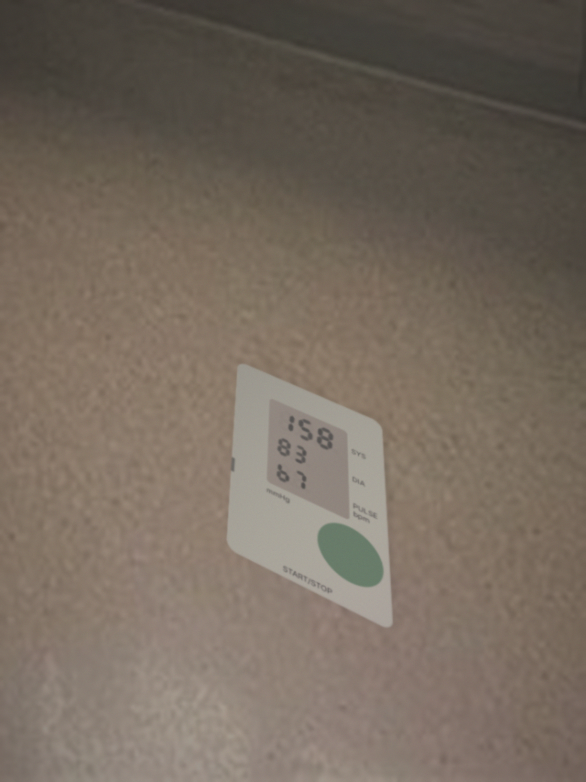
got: 67 bpm
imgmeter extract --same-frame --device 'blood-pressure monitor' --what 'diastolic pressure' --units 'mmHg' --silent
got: 83 mmHg
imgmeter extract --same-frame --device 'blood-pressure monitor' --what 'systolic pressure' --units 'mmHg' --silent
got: 158 mmHg
